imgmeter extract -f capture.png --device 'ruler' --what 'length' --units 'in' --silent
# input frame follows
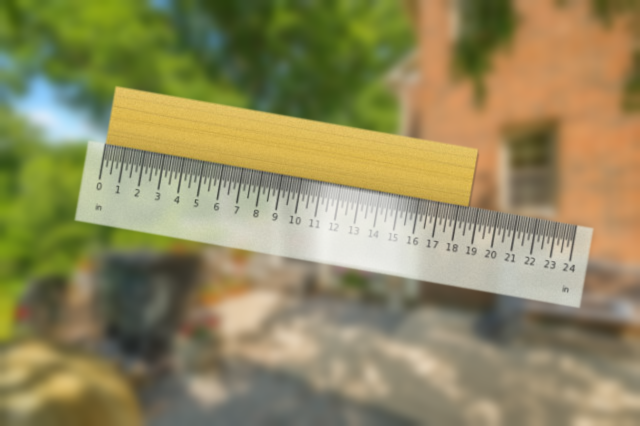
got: 18.5 in
